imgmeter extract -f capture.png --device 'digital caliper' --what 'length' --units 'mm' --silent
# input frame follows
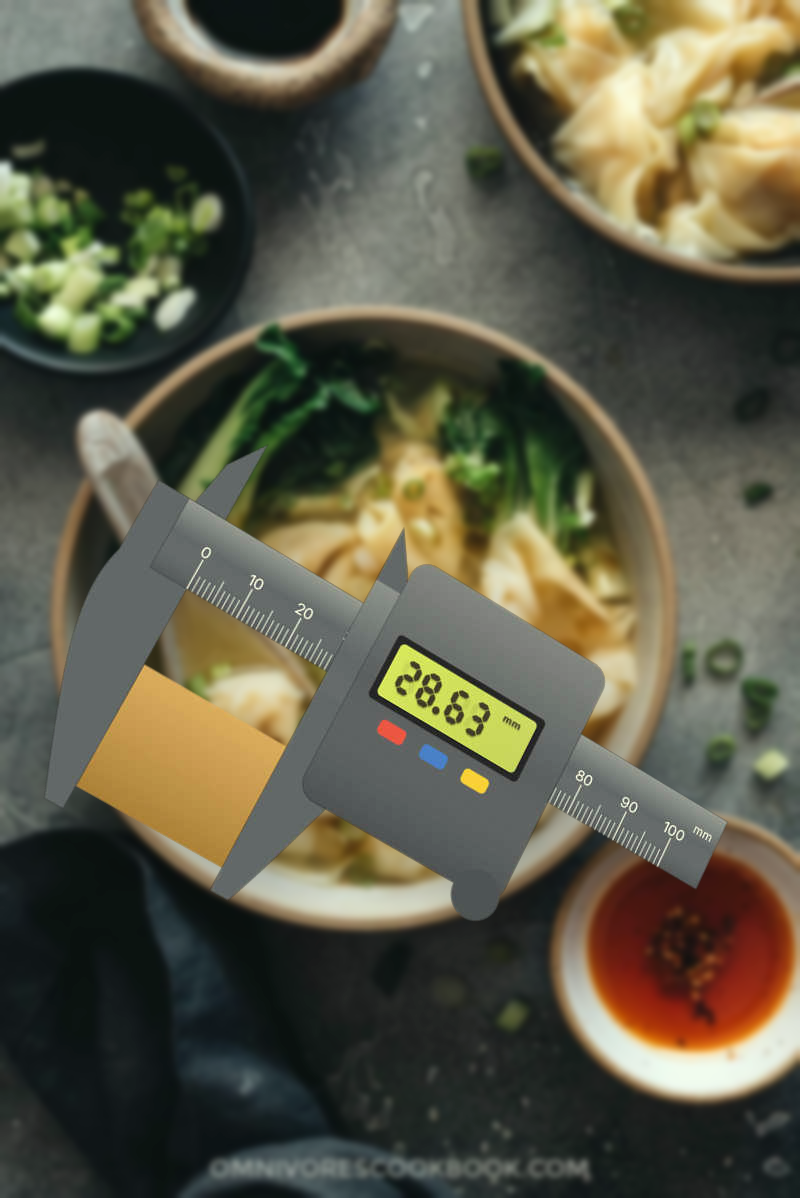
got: 28.63 mm
